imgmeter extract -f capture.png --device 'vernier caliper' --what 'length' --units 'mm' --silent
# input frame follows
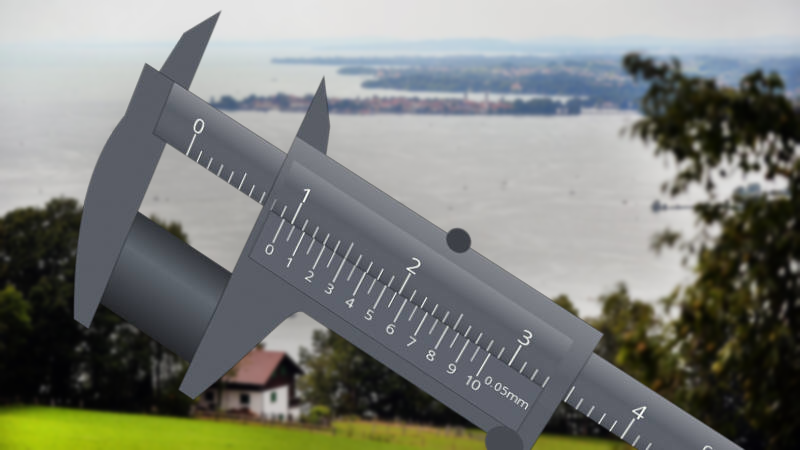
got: 9.3 mm
